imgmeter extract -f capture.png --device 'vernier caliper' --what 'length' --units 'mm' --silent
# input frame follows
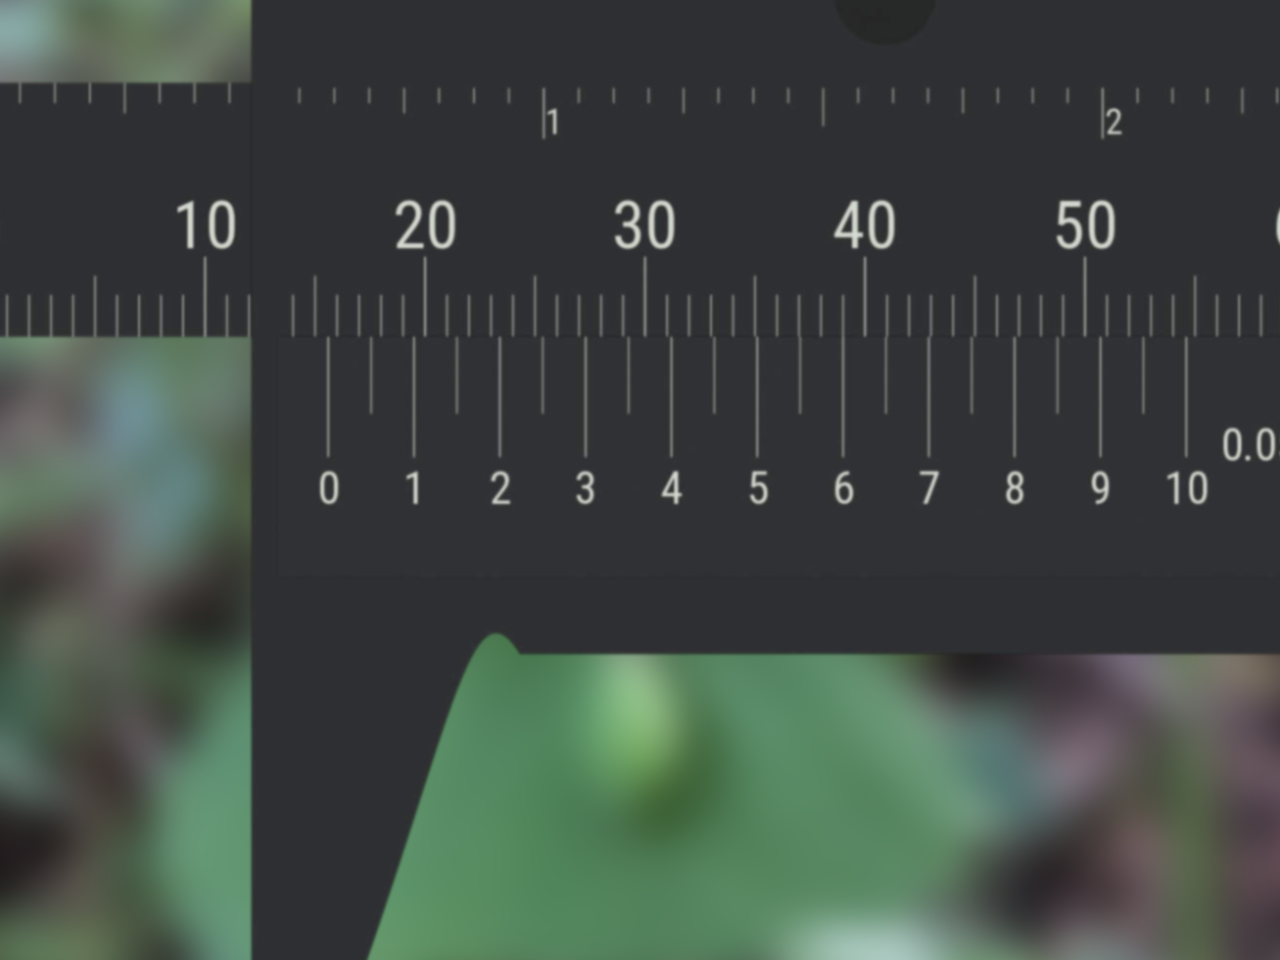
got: 15.6 mm
